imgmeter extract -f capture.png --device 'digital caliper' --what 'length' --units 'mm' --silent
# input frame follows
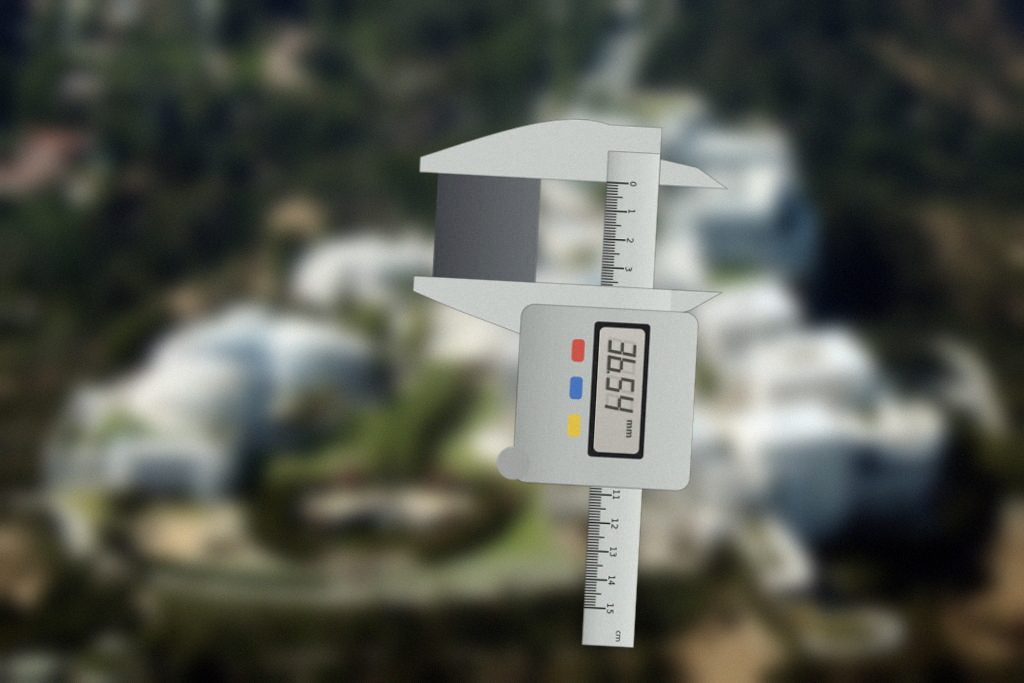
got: 36.54 mm
